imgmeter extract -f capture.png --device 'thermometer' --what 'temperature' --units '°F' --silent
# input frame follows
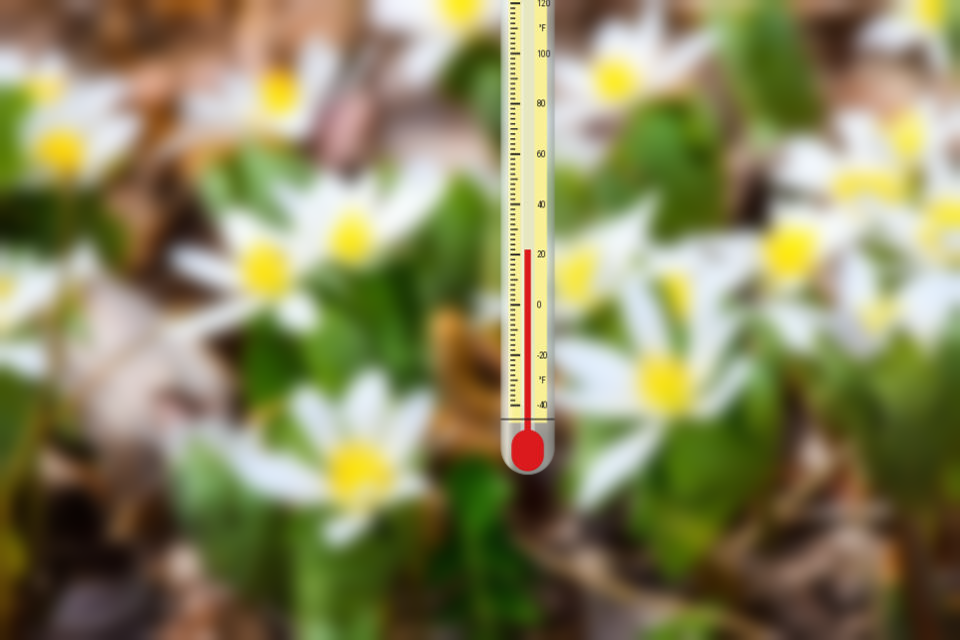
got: 22 °F
